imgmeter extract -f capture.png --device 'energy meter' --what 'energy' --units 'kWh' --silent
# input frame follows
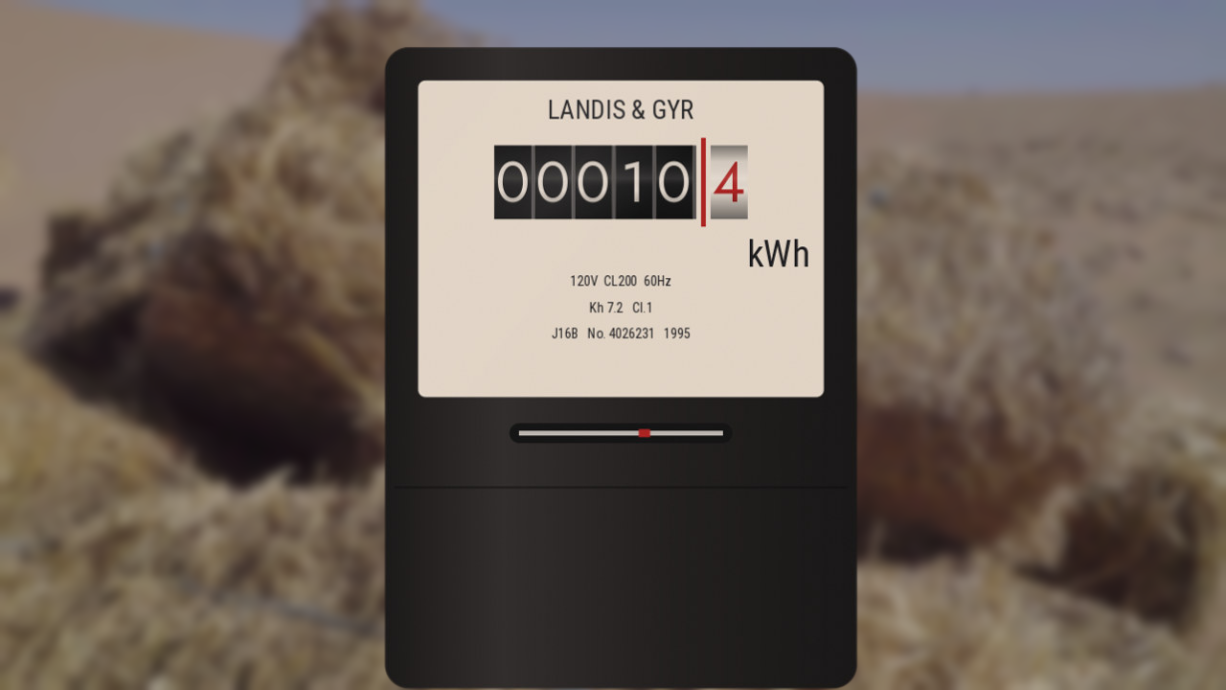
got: 10.4 kWh
